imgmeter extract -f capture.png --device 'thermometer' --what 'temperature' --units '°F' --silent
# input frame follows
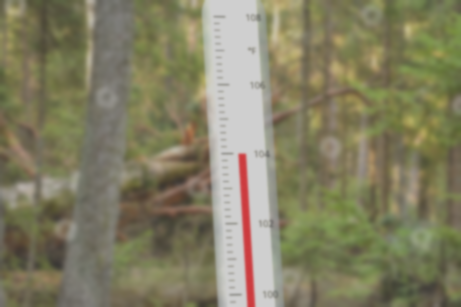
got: 104 °F
